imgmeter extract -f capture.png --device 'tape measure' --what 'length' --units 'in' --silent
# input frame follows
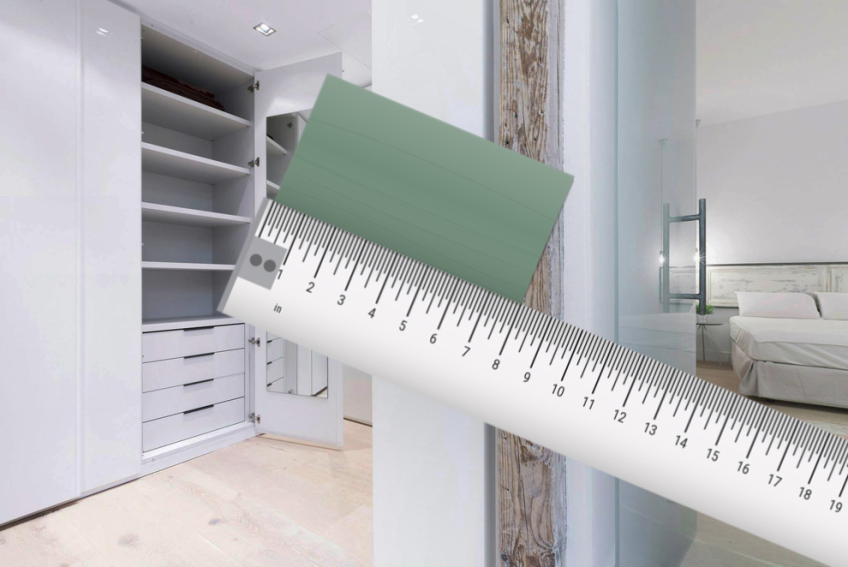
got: 8 in
